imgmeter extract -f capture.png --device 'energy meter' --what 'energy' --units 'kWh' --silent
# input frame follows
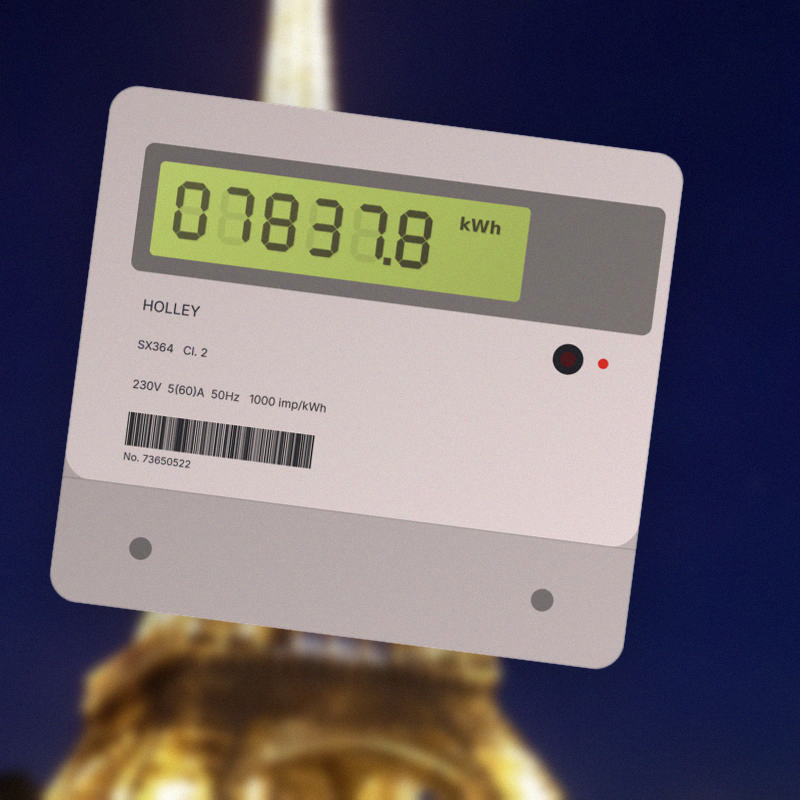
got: 7837.8 kWh
